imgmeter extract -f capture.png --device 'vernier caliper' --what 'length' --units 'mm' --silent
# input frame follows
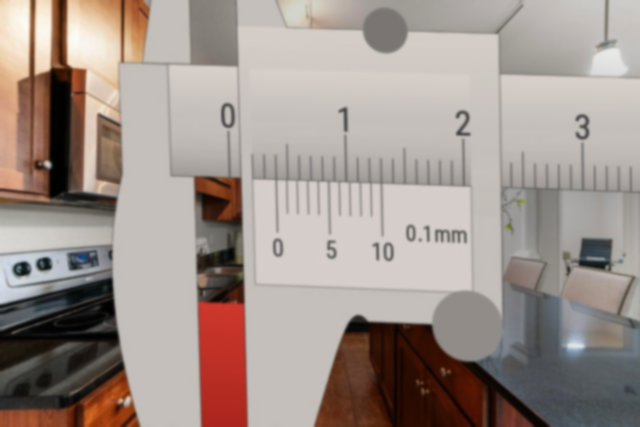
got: 4.0 mm
